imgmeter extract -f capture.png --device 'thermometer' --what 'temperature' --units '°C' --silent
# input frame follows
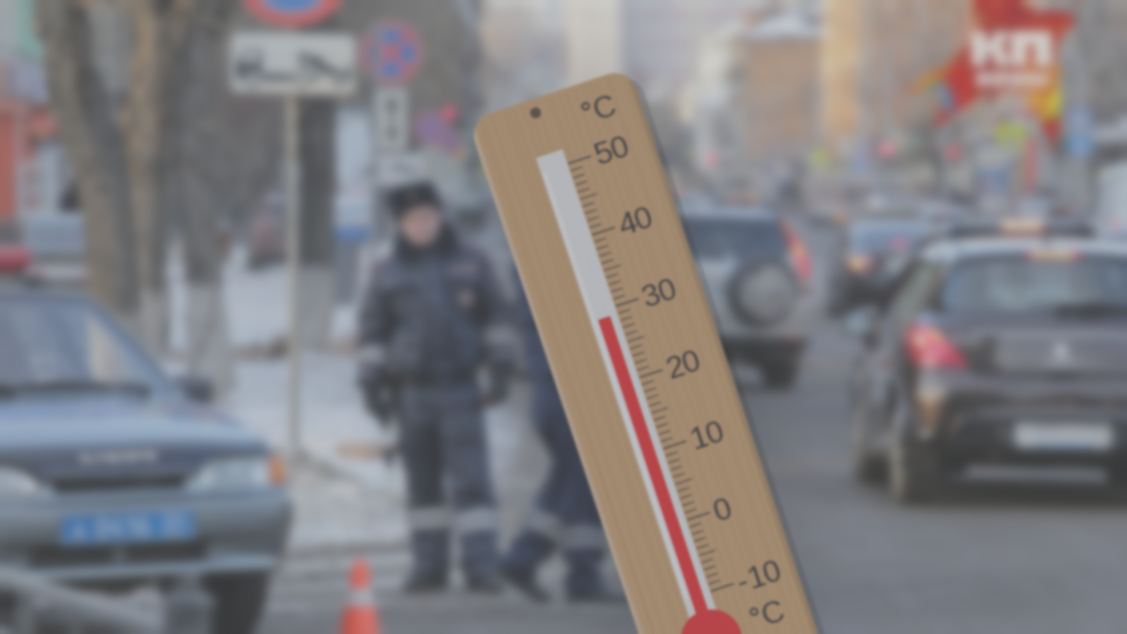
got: 29 °C
